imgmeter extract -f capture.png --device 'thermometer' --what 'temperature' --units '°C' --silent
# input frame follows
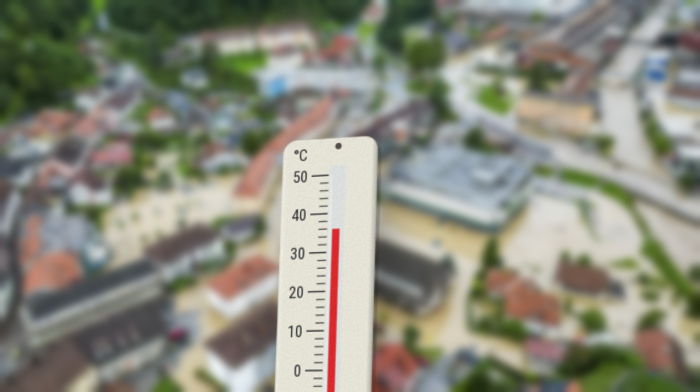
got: 36 °C
